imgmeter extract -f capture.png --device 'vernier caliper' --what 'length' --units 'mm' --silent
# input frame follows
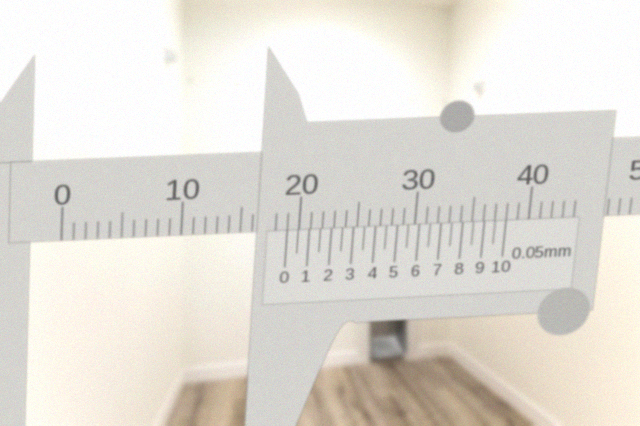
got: 19.0 mm
